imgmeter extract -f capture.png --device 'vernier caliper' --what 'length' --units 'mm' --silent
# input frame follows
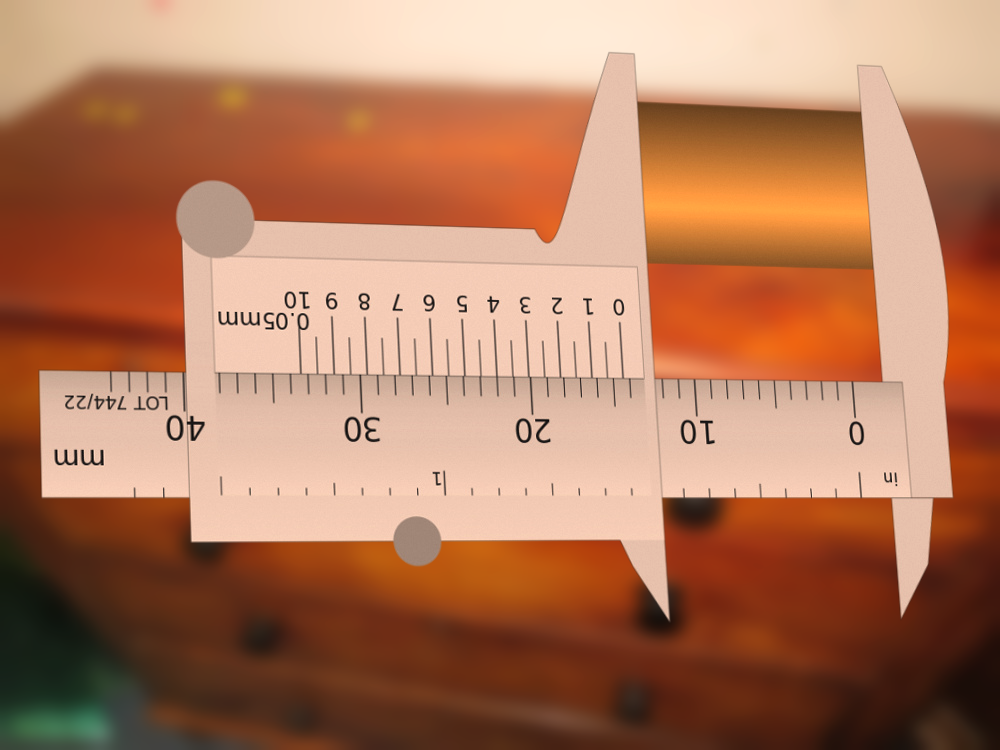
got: 14.4 mm
